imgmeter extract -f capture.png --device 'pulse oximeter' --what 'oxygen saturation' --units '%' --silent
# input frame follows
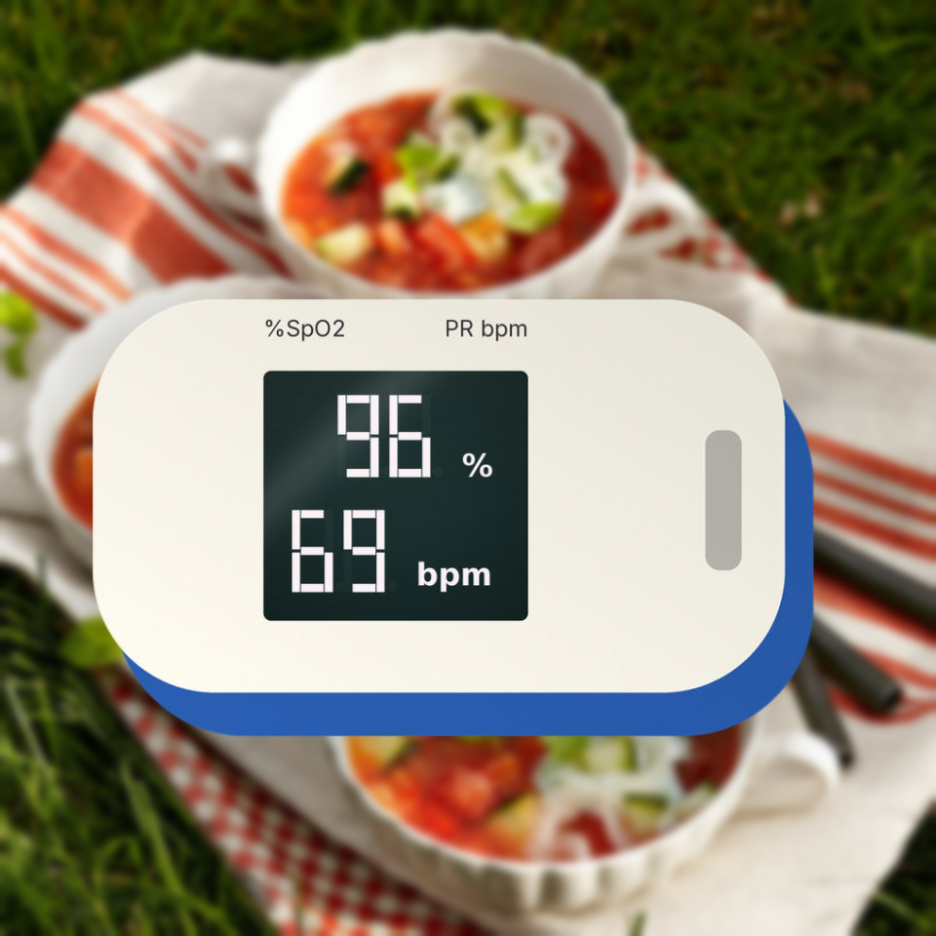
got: 96 %
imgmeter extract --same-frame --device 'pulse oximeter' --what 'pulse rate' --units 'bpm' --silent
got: 69 bpm
